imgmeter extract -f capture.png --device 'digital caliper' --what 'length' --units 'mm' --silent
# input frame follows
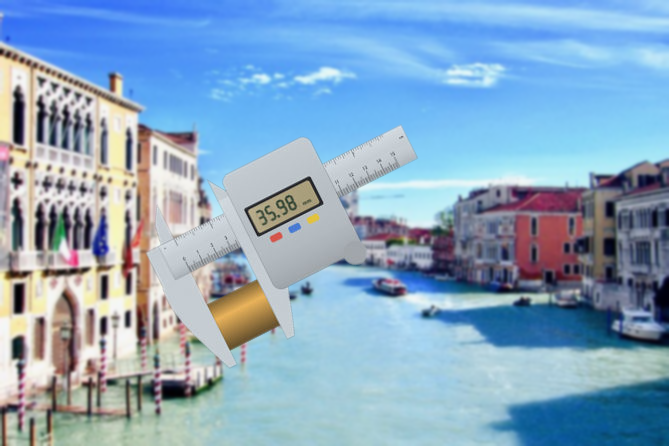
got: 35.98 mm
